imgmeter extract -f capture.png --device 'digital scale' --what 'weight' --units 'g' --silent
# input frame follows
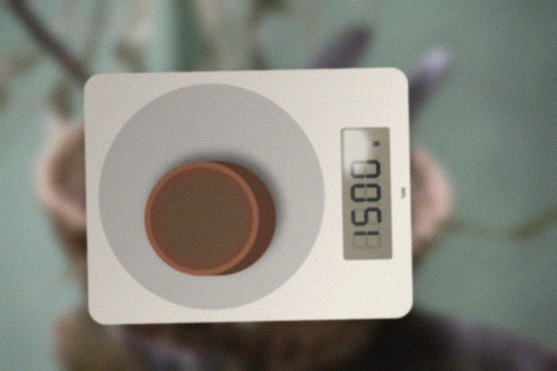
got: 1500 g
